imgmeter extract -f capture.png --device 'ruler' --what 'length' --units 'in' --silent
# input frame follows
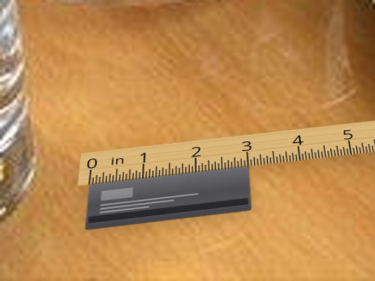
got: 3 in
